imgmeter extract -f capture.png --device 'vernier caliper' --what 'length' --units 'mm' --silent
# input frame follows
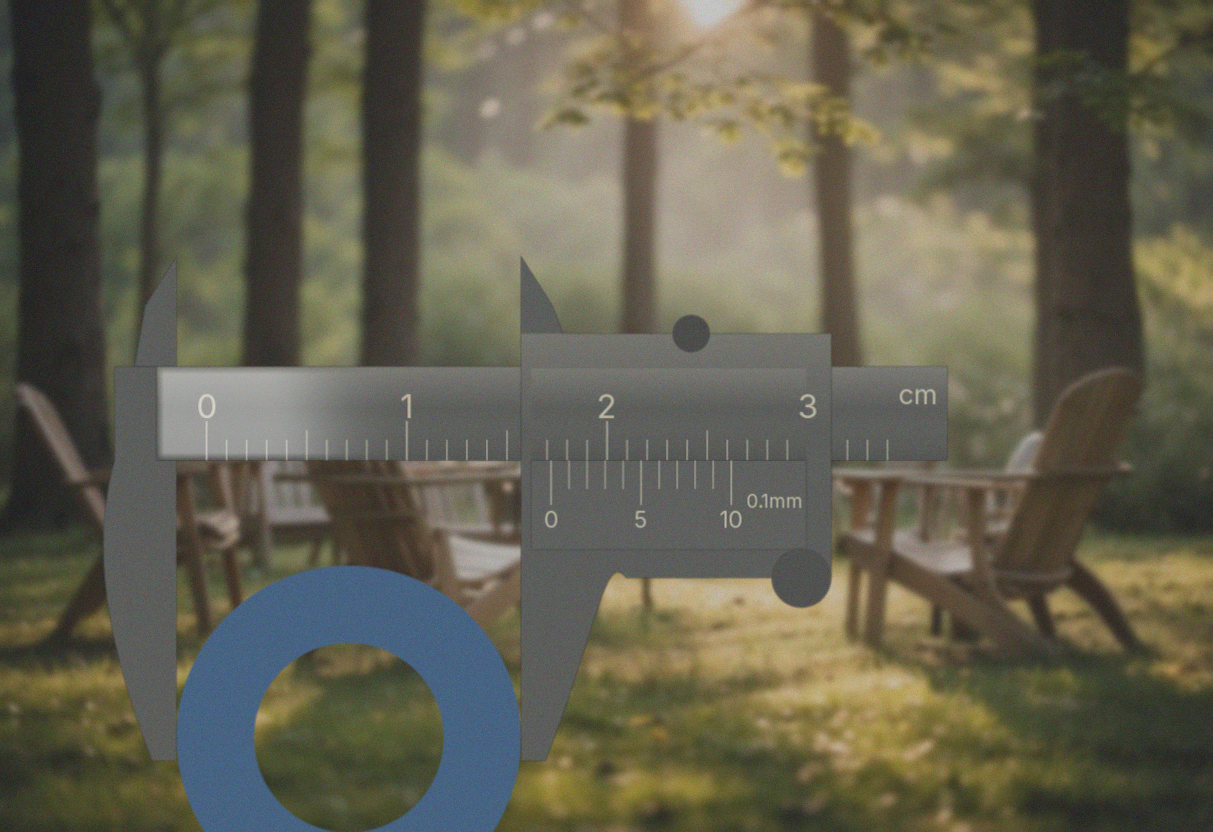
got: 17.2 mm
